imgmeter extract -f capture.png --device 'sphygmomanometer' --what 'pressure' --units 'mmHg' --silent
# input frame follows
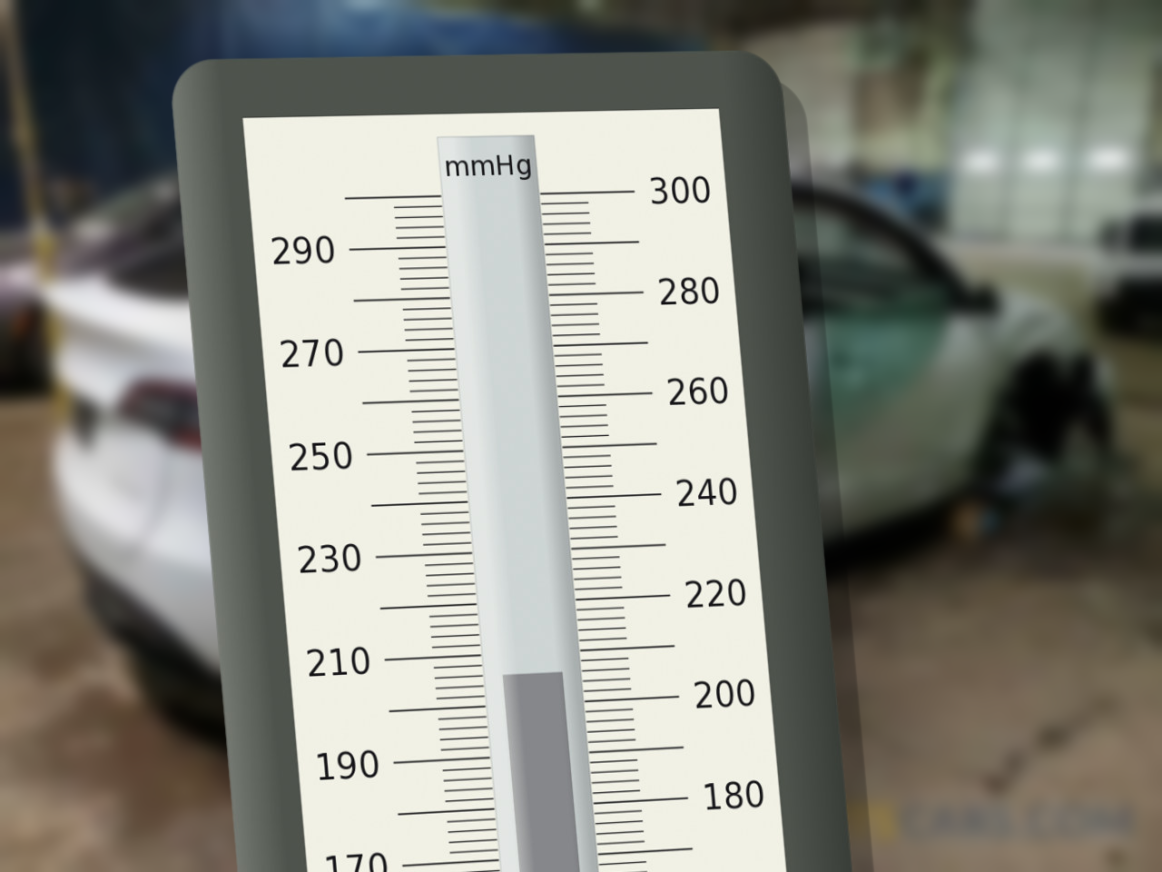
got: 206 mmHg
